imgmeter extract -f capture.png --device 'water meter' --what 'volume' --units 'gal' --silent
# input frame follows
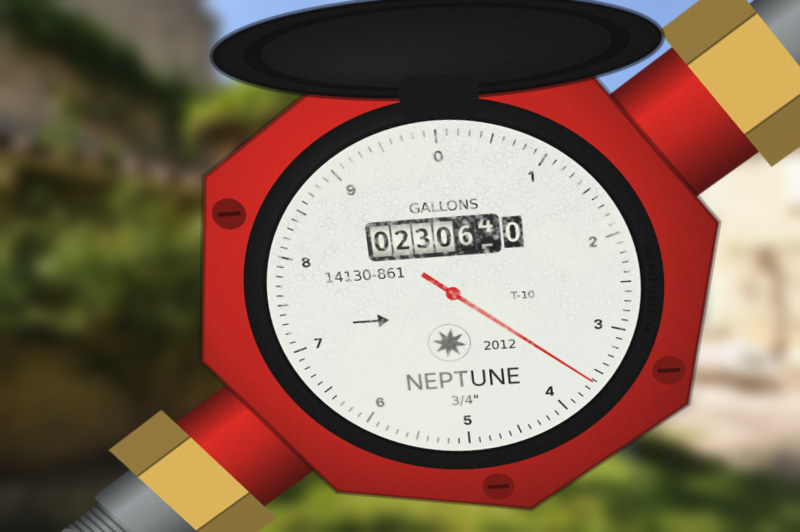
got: 230643.6 gal
